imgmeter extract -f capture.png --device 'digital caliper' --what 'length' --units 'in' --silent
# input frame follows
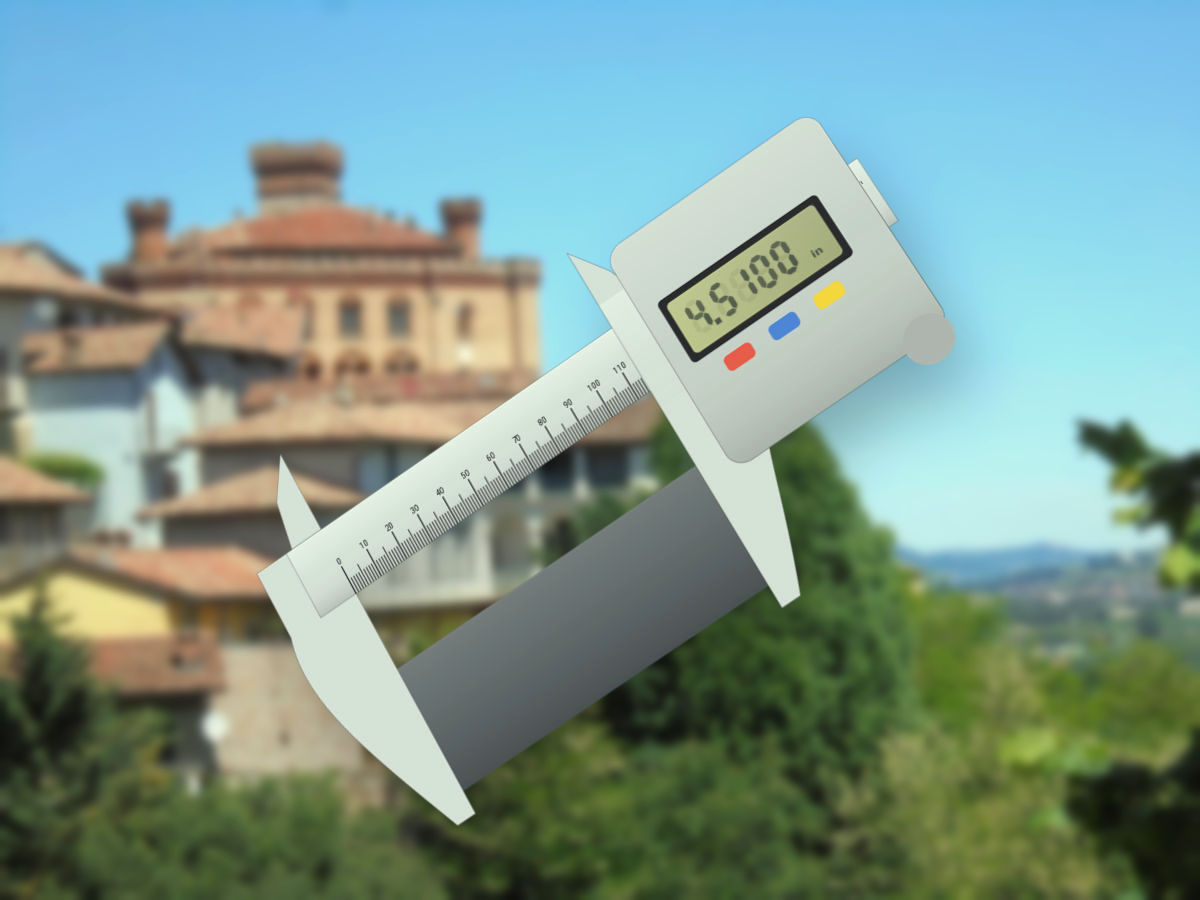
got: 4.5100 in
